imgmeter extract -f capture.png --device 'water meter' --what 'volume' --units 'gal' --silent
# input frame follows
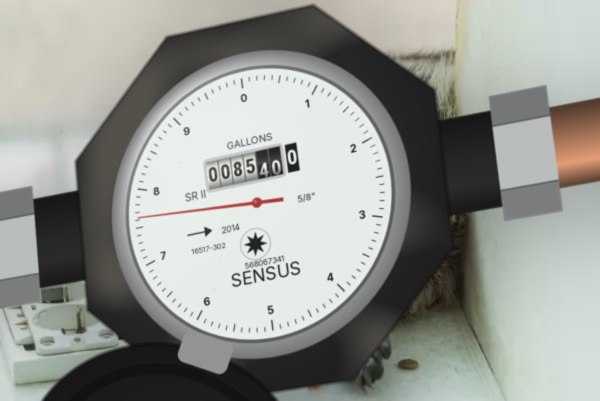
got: 85397.6 gal
